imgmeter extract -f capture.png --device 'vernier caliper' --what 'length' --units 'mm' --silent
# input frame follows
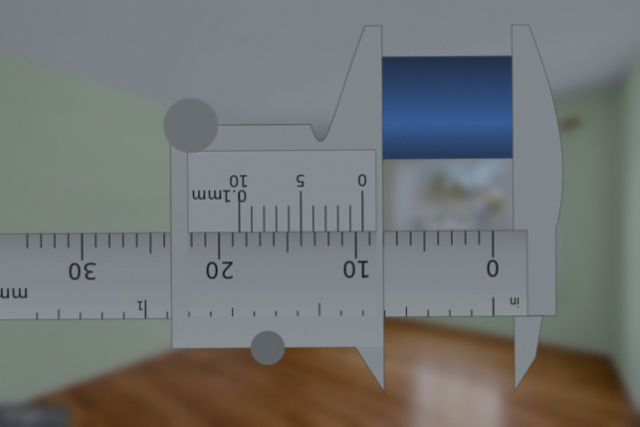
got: 9.5 mm
